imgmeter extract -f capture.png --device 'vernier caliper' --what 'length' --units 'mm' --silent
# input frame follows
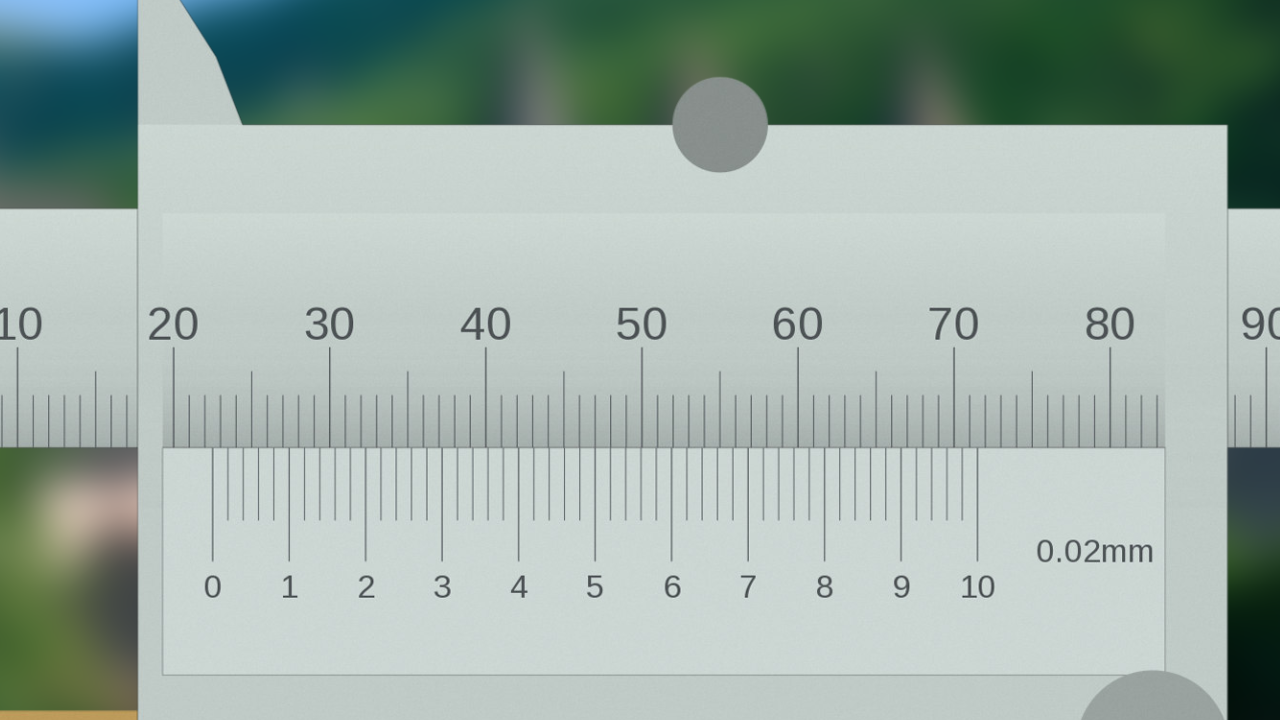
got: 22.5 mm
